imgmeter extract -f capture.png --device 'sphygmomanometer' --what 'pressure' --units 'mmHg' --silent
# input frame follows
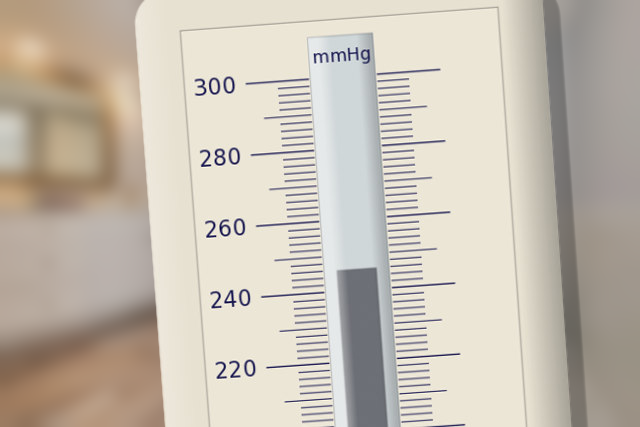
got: 246 mmHg
